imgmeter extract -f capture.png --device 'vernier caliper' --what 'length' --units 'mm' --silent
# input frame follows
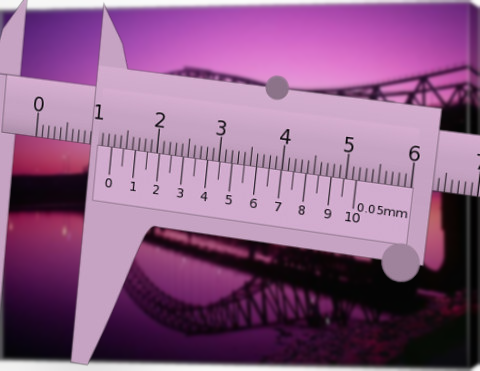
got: 12.6 mm
